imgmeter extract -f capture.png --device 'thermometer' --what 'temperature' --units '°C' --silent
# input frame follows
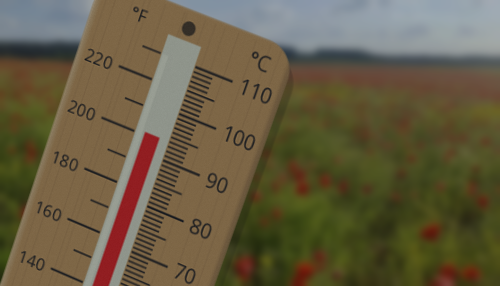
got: 94 °C
